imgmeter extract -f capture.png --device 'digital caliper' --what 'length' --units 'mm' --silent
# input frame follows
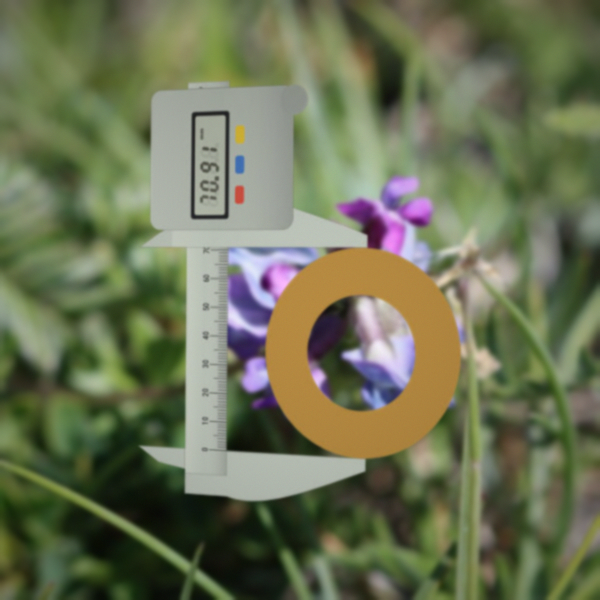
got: 70.91 mm
